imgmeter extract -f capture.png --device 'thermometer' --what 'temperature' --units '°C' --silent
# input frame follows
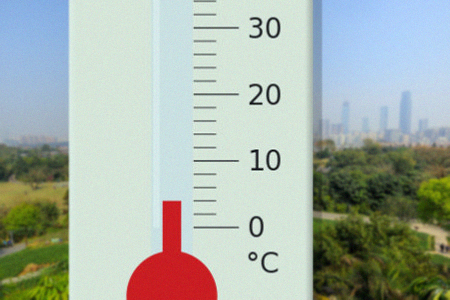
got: 4 °C
